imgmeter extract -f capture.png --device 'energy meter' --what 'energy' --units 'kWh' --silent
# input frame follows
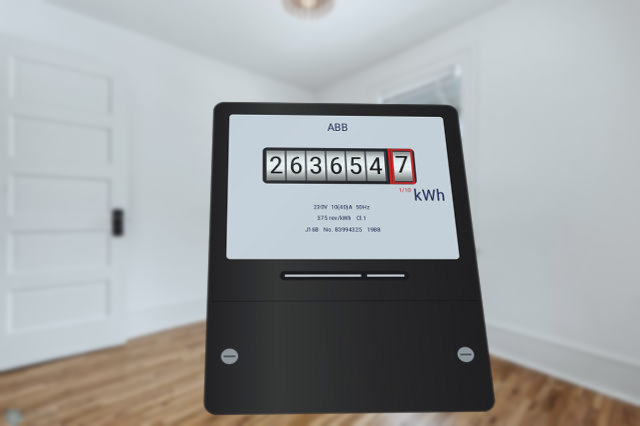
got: 263654.7 kWh
